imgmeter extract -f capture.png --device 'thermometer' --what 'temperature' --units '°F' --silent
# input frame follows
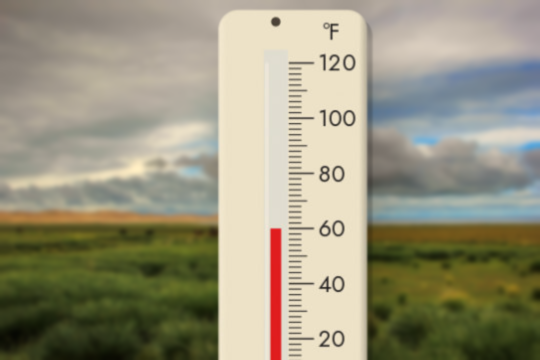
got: 60 °F
